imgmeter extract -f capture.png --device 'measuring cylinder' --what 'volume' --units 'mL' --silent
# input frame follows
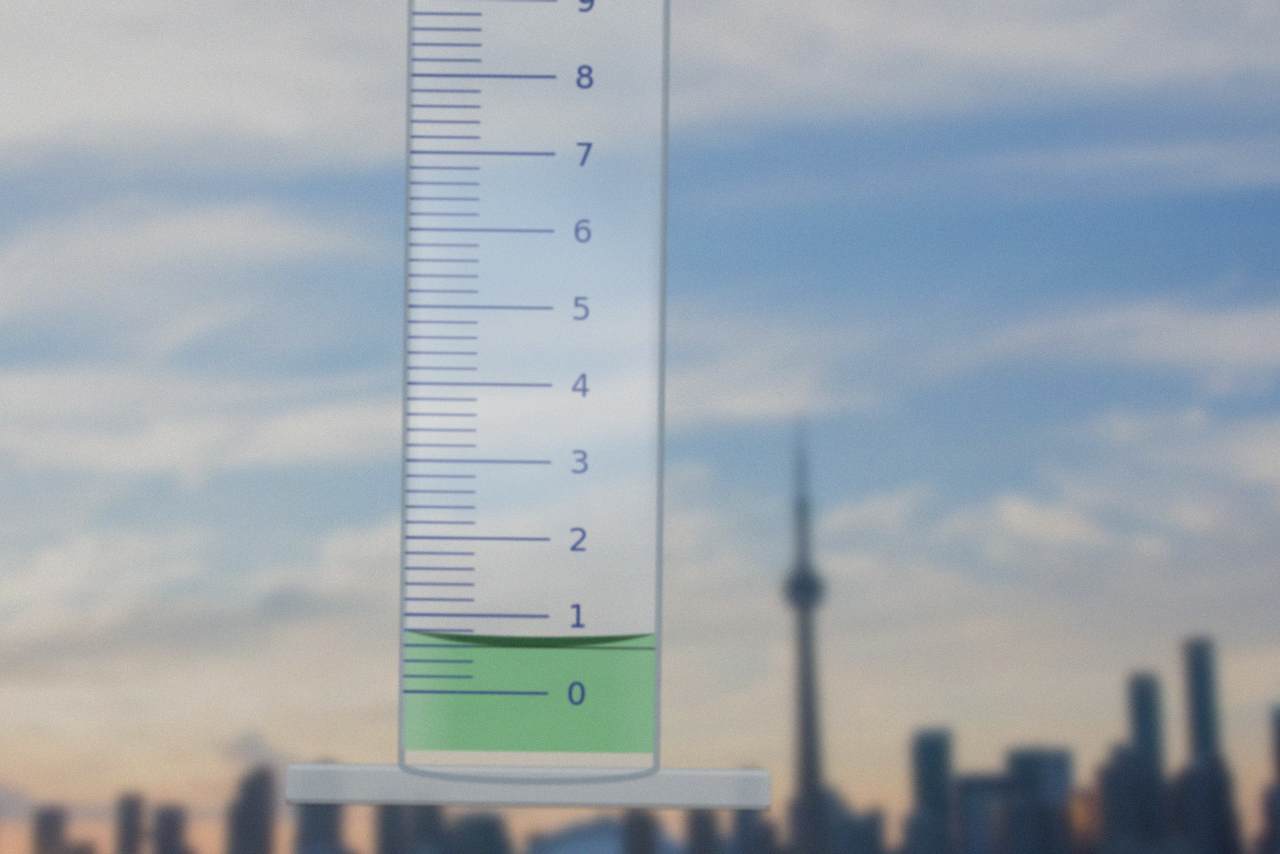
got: 0.6 mL
